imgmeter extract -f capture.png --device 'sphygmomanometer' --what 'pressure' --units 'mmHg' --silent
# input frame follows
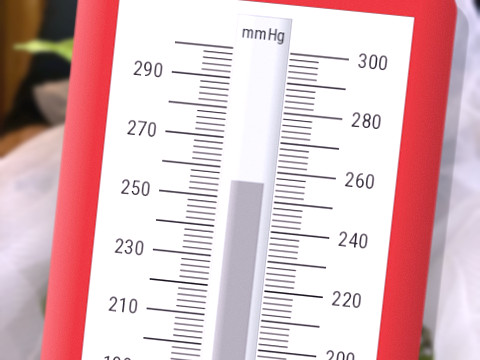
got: 256 mmHg
